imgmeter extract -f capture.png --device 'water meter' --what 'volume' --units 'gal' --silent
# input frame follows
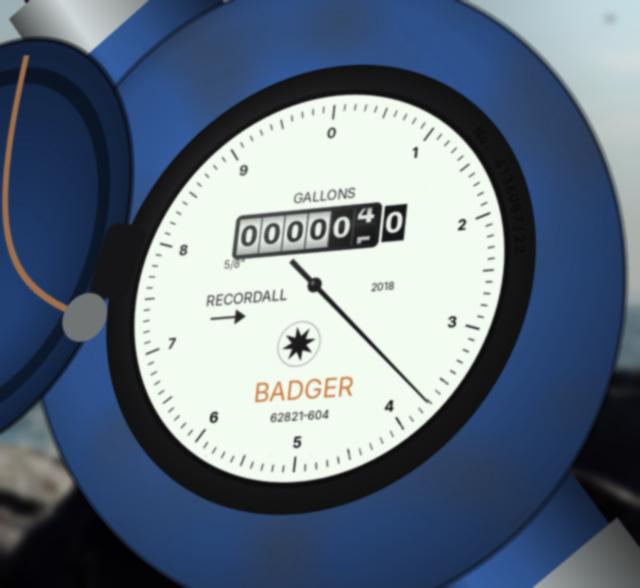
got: 43.7 gal
